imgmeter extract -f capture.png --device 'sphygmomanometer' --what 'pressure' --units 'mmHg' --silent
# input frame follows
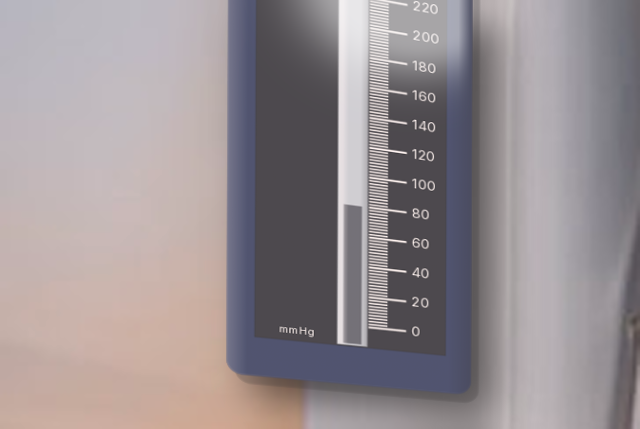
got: 80 mmHg
